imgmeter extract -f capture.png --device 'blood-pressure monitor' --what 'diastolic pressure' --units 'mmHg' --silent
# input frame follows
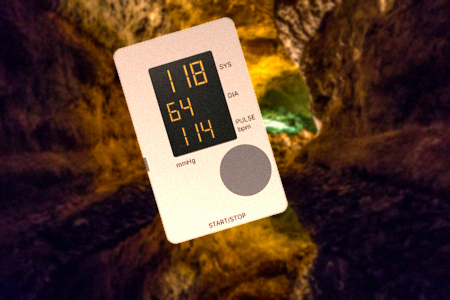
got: 64 mmHg
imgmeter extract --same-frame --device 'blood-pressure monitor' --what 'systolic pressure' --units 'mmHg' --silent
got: 118 mmHg
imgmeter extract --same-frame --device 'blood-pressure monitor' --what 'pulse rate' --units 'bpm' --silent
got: 114 bpm
